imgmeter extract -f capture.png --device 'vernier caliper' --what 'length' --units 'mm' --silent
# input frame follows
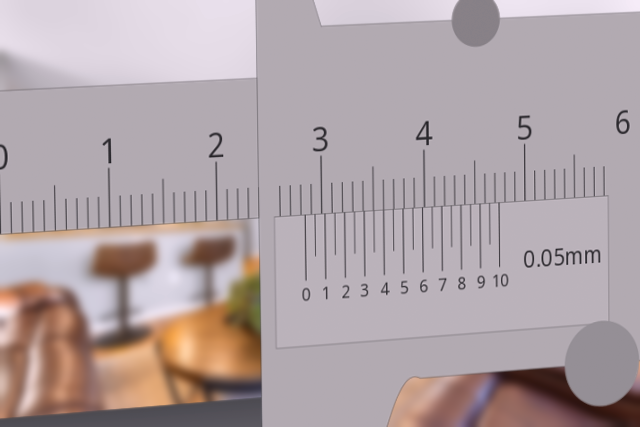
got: 28.4 mm
